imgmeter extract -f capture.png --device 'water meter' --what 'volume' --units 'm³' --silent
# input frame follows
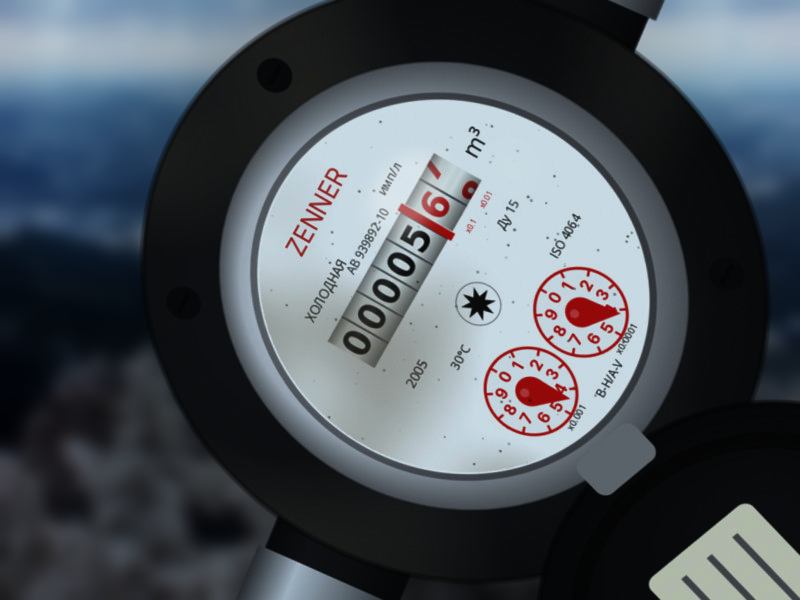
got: 5.6744 m³
